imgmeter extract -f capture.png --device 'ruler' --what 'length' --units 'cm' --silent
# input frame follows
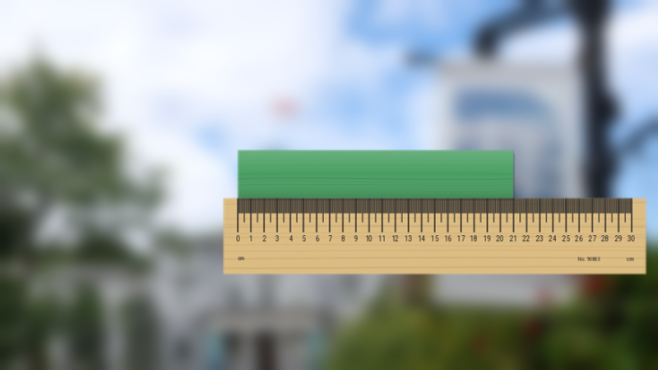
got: 21 cm
